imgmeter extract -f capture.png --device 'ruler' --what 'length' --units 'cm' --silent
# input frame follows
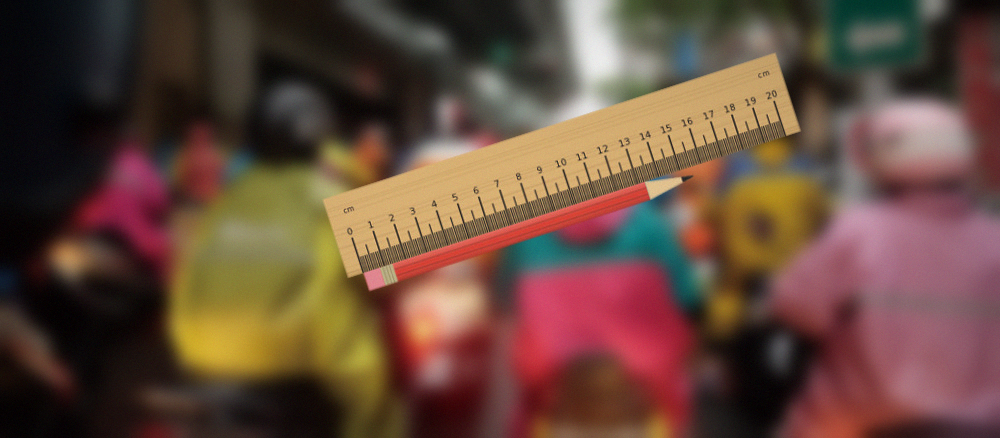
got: 15.5 cm
